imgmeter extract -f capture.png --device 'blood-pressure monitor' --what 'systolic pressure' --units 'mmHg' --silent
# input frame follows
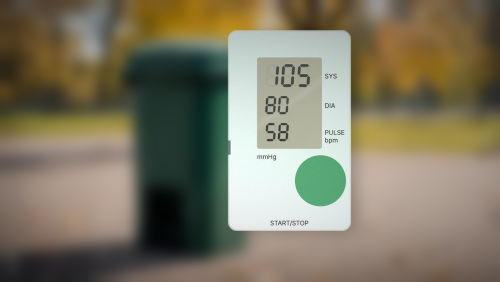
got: 105 mmHg
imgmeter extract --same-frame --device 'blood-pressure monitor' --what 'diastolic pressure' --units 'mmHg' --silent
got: 80 mmHg
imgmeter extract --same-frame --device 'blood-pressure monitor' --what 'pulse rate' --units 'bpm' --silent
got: 58 bpm
